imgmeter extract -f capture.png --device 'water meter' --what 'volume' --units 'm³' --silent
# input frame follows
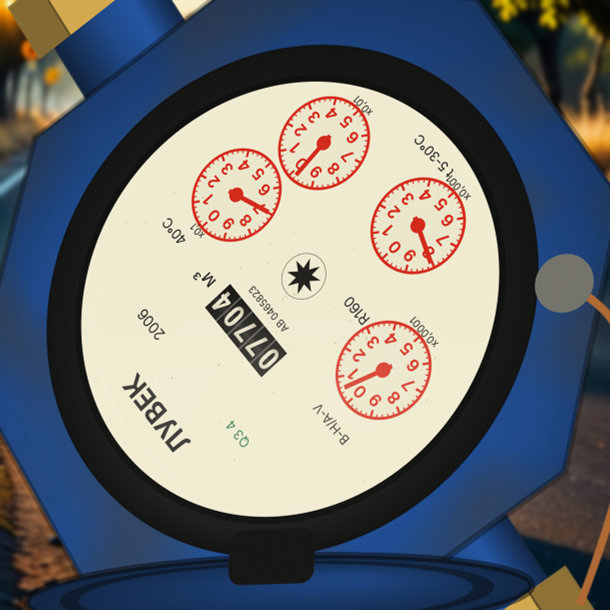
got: 7704.6980 m³
